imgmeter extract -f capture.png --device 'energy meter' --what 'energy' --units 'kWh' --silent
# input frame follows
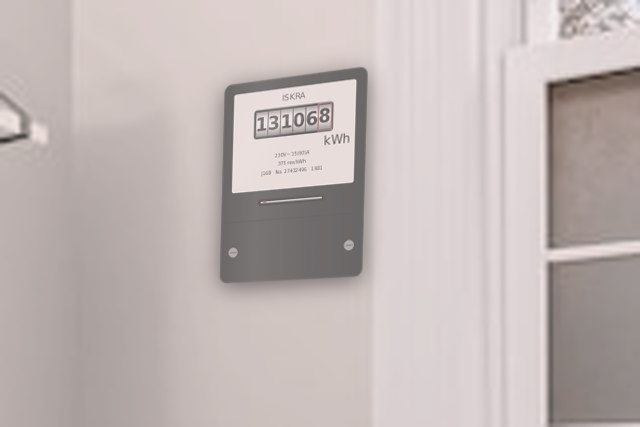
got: 13106.8 kWh
